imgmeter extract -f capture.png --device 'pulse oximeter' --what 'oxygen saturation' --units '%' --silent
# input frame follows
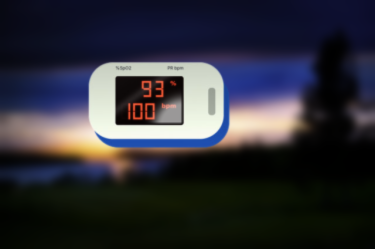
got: 93 %
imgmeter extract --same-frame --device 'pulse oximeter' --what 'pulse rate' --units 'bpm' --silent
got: 100 bpm
